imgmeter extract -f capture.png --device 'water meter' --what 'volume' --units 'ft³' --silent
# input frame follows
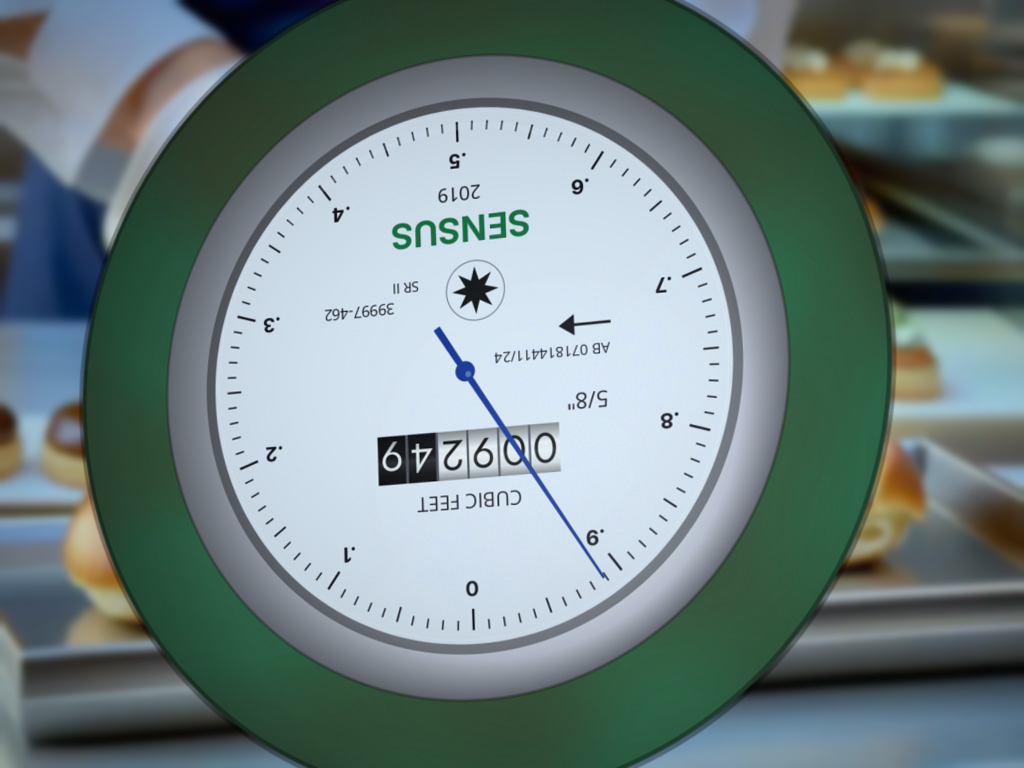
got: 9248.91 ft³
